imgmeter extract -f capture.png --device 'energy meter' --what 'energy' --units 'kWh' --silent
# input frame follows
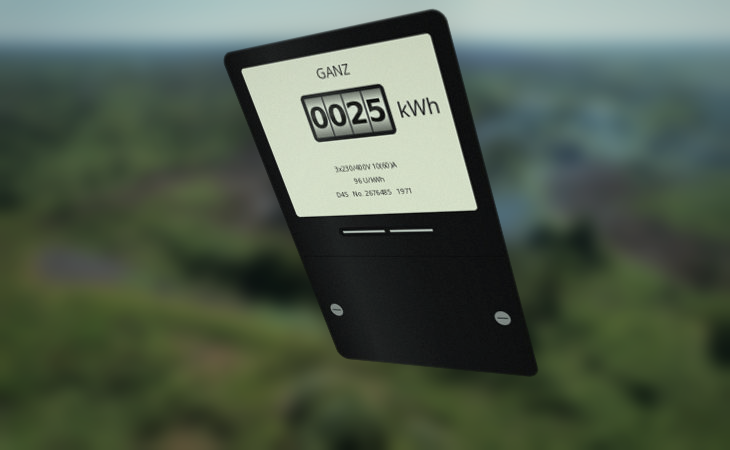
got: 25 kWh
